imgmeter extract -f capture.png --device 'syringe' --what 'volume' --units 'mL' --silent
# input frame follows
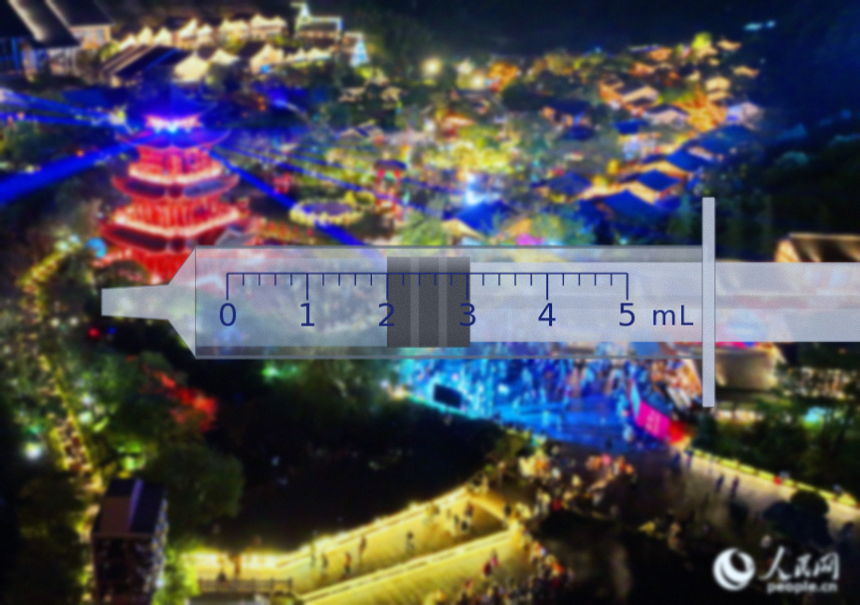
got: 2 mL
